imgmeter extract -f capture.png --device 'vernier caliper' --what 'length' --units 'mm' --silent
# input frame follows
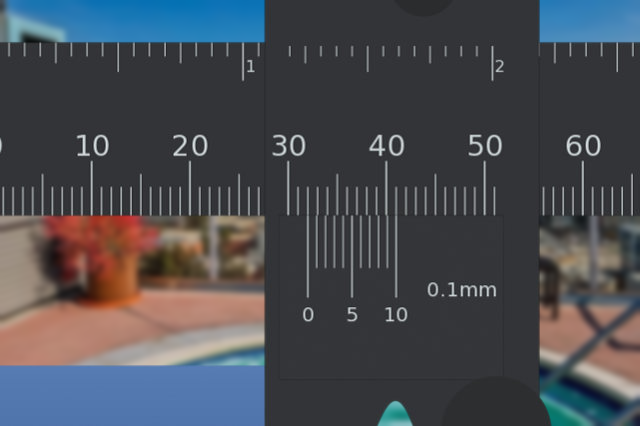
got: 32.0 mm
